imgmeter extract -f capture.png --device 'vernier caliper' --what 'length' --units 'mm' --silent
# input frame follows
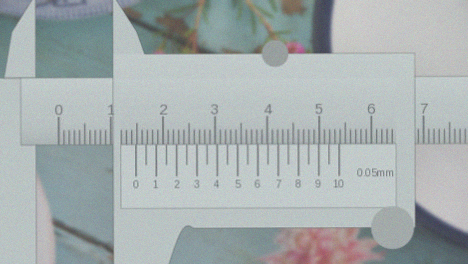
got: 14.8 mm
